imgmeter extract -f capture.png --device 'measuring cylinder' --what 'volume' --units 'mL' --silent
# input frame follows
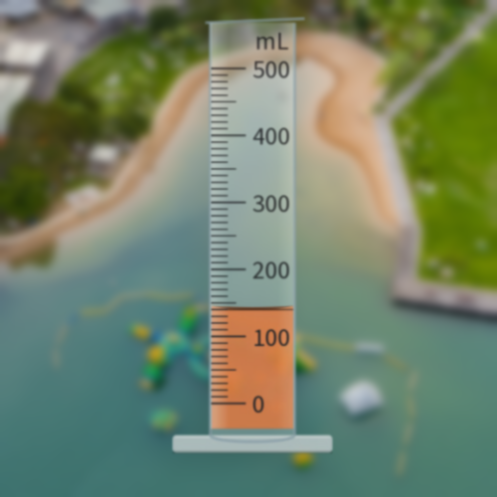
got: 140 mL
